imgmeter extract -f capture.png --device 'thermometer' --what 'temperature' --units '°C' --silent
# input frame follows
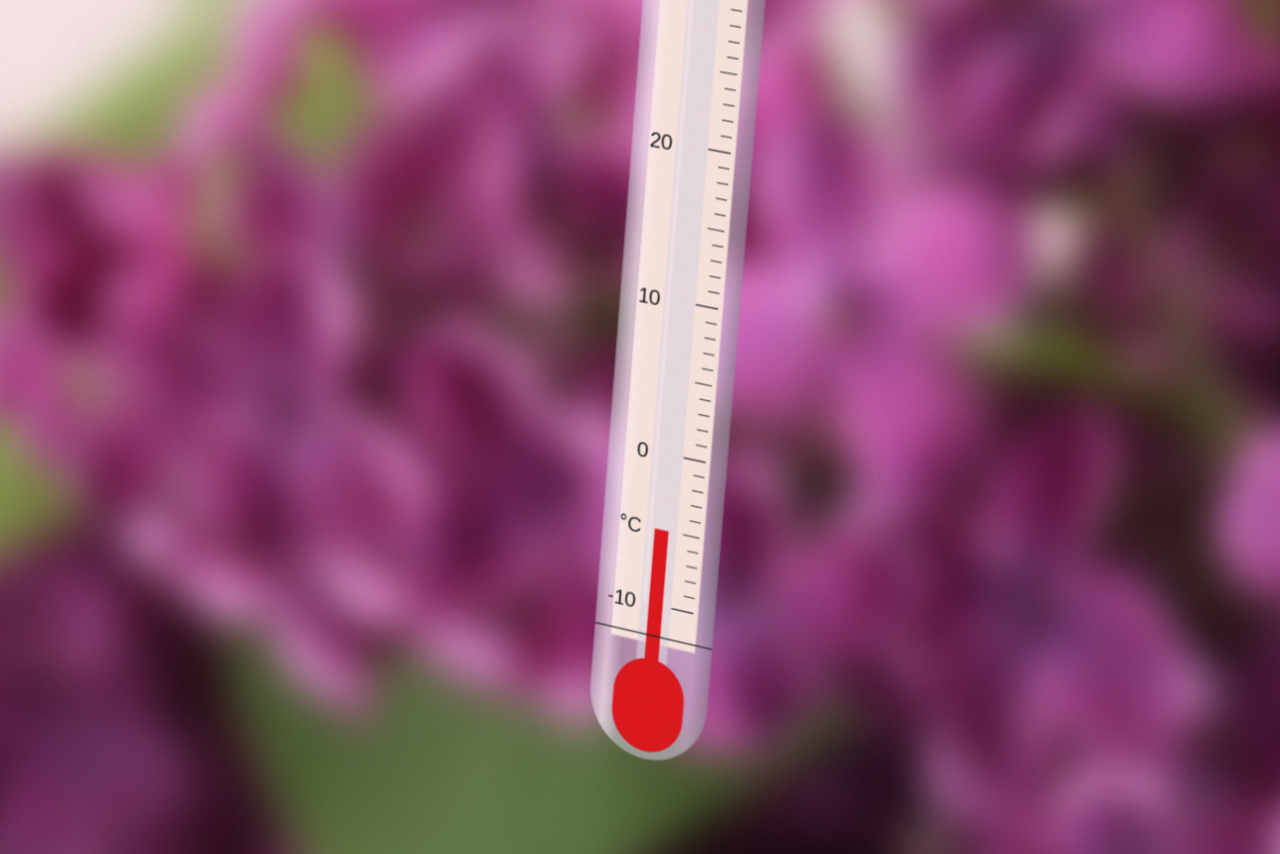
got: -5 °C
